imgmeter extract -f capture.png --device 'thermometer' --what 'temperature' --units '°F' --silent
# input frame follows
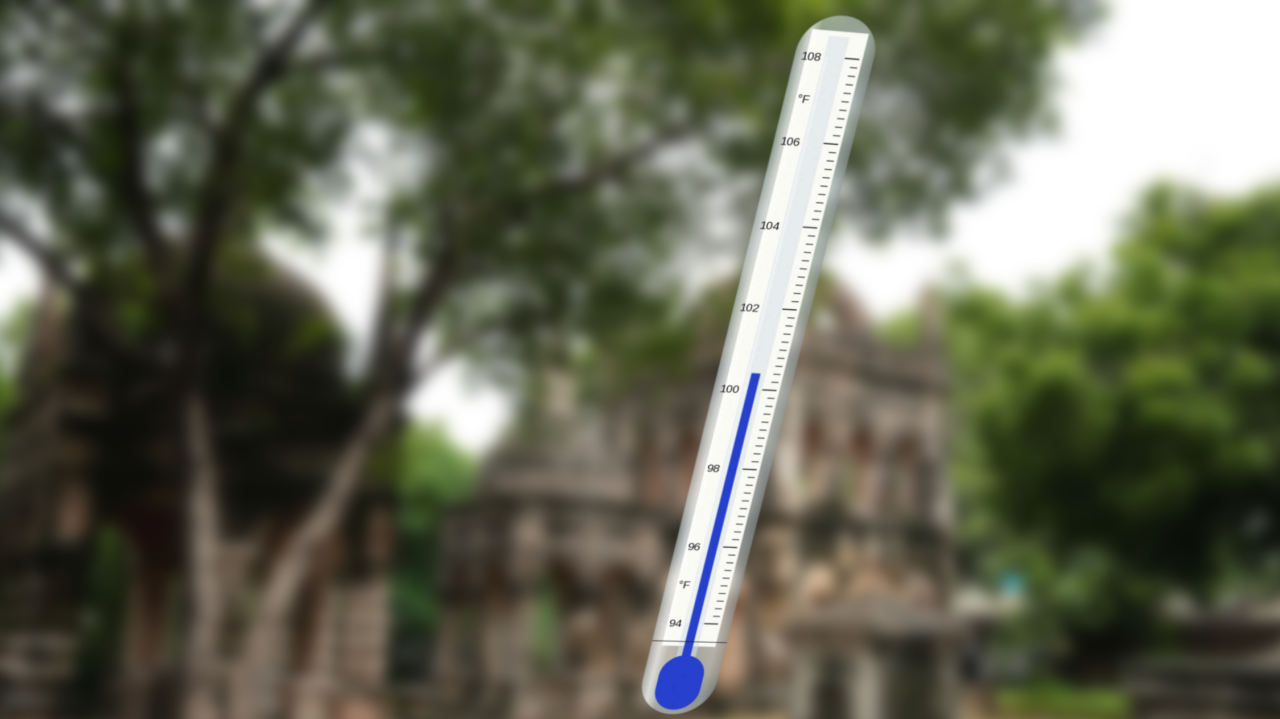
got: 100.4 °F
